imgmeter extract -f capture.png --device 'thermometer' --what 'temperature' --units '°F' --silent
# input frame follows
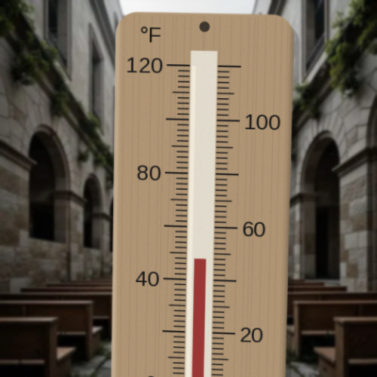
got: 48 °F
